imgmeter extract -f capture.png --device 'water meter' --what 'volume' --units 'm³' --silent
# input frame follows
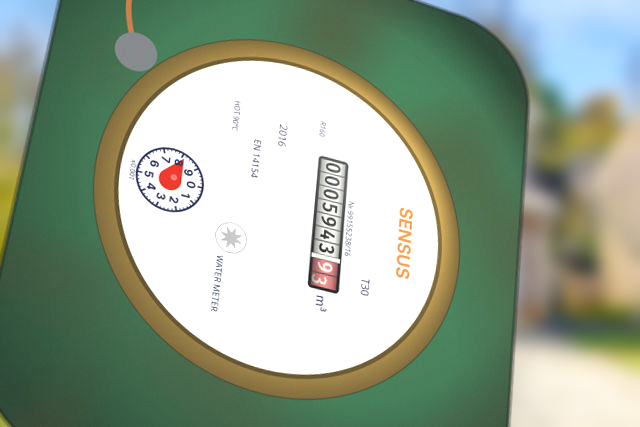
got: 5943.928 m³
